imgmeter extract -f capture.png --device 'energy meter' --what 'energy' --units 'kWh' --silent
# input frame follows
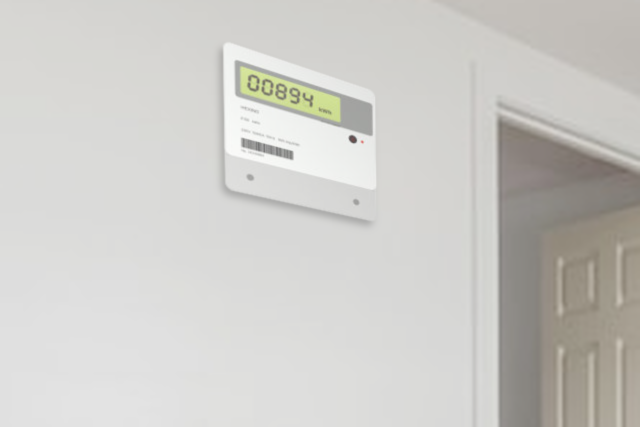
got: 894 kWh
